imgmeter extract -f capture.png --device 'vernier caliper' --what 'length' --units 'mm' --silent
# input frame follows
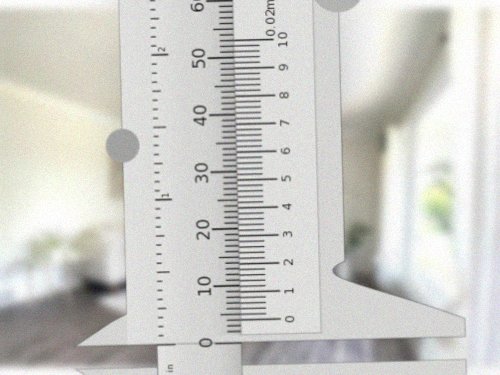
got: 4.0 mm
